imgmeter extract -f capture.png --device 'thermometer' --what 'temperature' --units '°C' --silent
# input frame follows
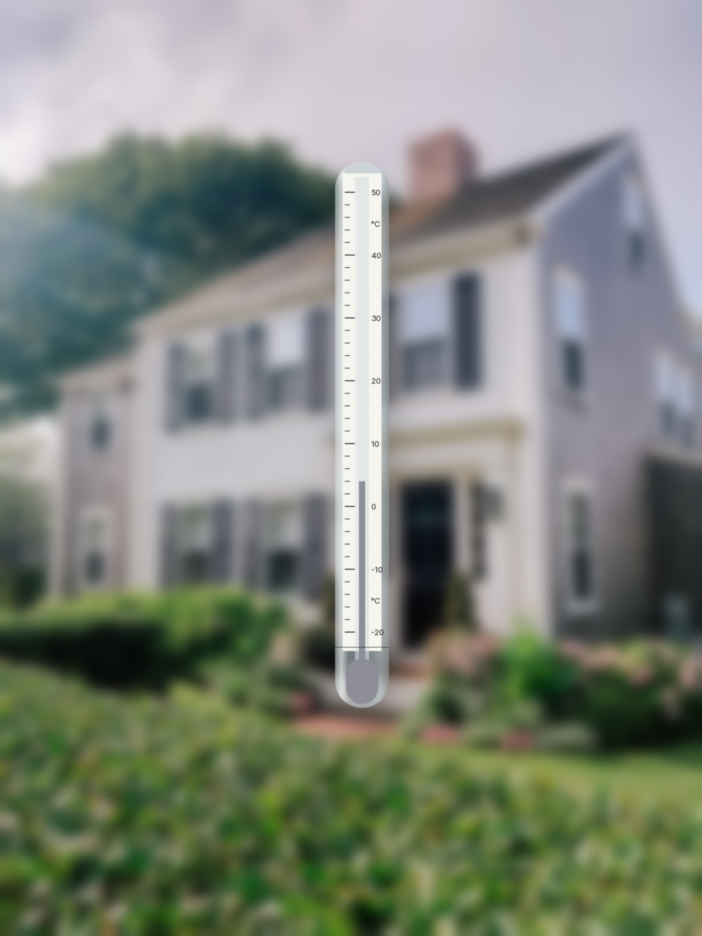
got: 4 °C
